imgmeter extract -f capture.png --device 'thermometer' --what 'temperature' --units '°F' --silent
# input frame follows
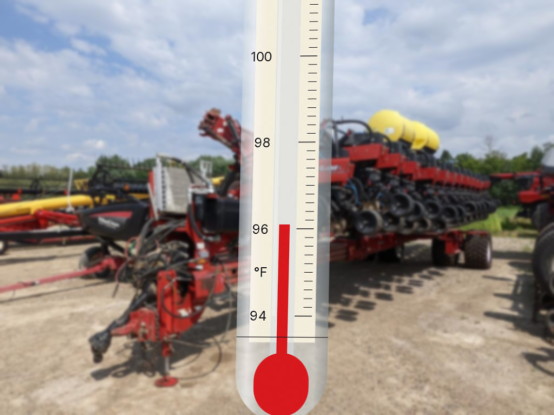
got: 96.1 °F
